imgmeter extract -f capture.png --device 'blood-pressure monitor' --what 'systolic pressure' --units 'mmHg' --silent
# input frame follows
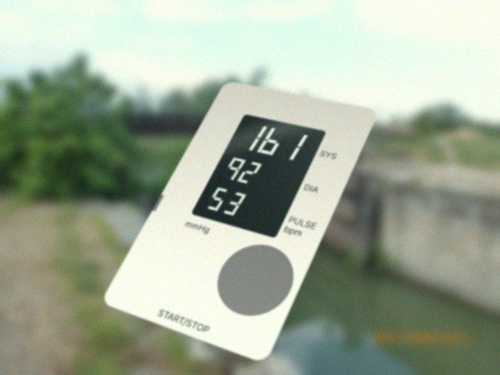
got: 161 mmHg
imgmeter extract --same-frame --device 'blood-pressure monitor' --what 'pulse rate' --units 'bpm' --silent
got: 53 bpm
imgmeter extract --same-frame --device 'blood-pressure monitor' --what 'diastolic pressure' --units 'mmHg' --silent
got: 92 mmHg
